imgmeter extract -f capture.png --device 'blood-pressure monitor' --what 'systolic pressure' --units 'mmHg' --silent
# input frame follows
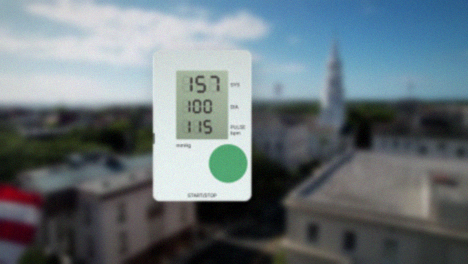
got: 157 mmHg
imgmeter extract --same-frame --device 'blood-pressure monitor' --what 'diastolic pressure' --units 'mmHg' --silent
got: 100 mmHg
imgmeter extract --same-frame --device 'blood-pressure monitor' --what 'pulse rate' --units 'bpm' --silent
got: 115 bpm
